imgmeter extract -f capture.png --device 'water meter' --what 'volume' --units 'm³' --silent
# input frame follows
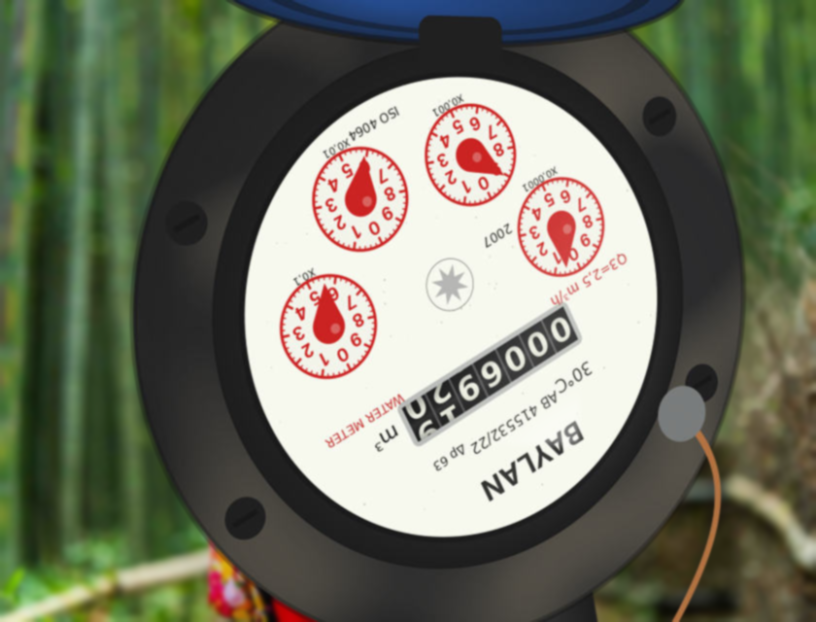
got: 6919.5590 m³
